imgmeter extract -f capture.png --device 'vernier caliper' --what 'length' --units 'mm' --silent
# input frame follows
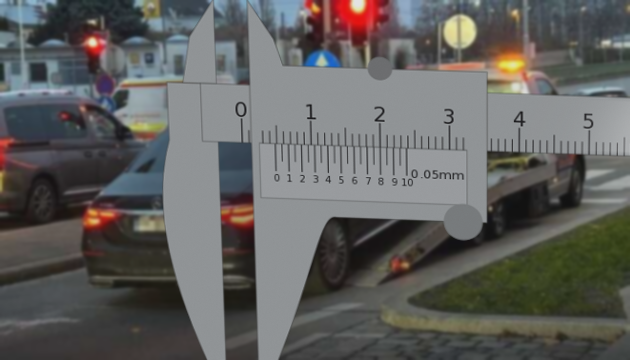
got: 4.8 mm
